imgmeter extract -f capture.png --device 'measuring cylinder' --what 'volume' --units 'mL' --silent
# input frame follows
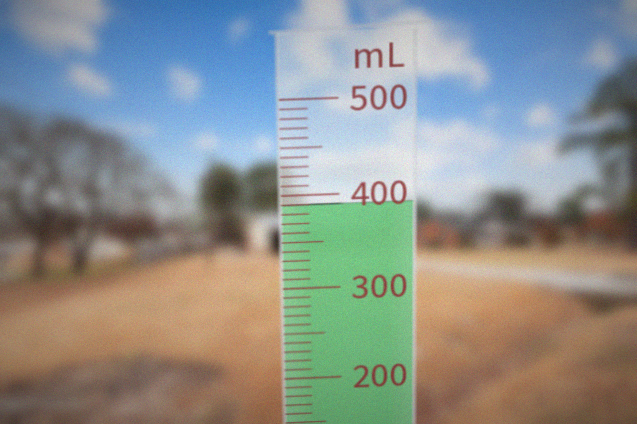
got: 390 mL
